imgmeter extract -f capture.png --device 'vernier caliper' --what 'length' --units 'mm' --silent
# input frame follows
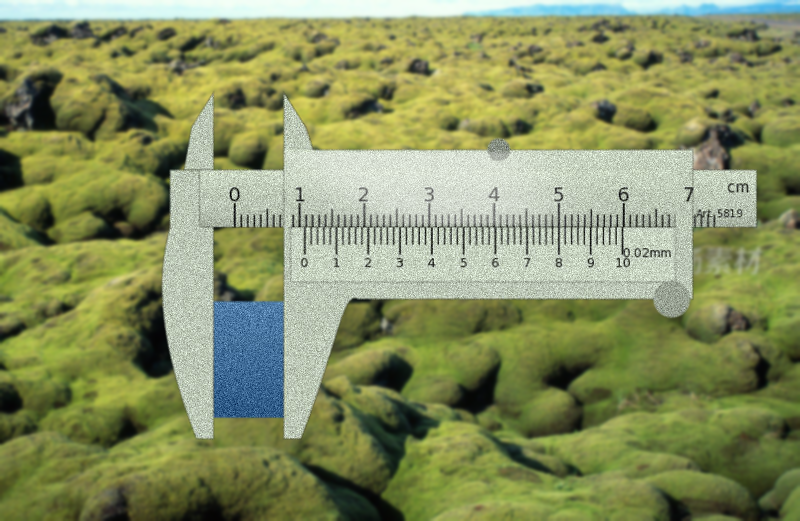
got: 10.8 mm
